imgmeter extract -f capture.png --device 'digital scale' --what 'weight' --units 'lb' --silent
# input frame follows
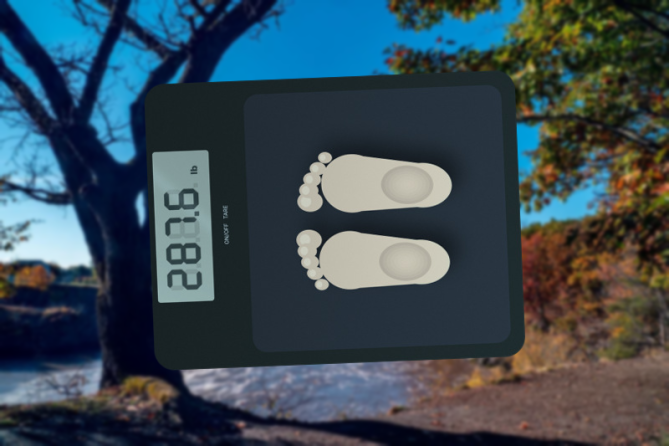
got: 287.6 lb
